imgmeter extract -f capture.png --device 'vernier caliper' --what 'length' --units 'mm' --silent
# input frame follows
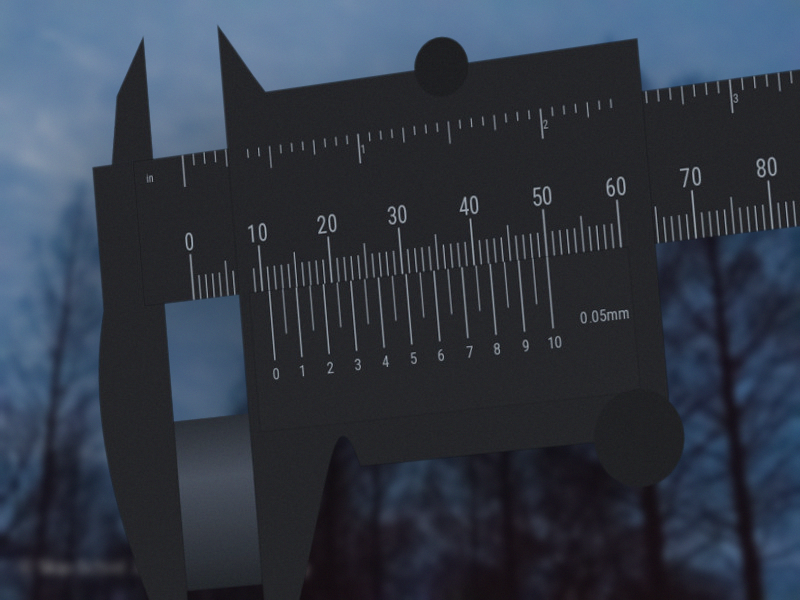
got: 11.0 mm
